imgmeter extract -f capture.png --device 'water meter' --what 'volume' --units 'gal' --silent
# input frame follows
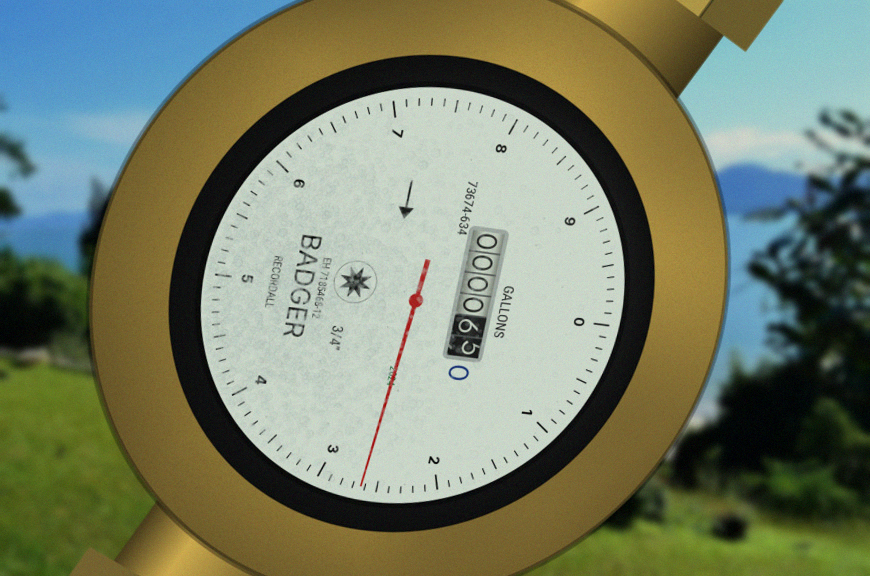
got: 652.6 gal
